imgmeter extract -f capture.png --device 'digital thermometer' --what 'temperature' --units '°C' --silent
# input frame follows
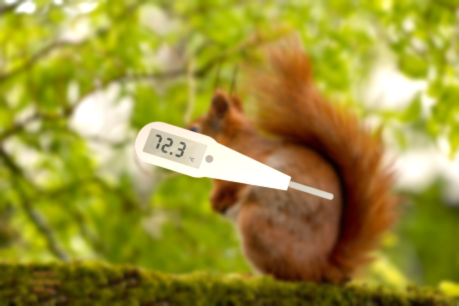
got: 72.3 °C
